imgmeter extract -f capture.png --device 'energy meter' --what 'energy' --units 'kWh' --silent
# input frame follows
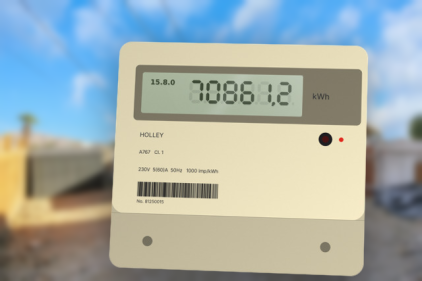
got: 70861.2 kWh
